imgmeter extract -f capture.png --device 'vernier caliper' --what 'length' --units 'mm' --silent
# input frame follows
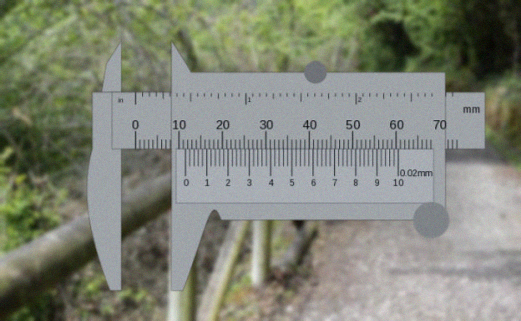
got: 11.5 mm
